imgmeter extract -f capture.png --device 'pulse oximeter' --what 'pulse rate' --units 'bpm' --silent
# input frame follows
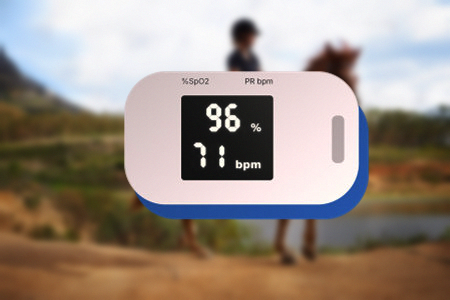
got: 71 bpm
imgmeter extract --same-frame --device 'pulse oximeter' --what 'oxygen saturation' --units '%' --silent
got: 96 %
